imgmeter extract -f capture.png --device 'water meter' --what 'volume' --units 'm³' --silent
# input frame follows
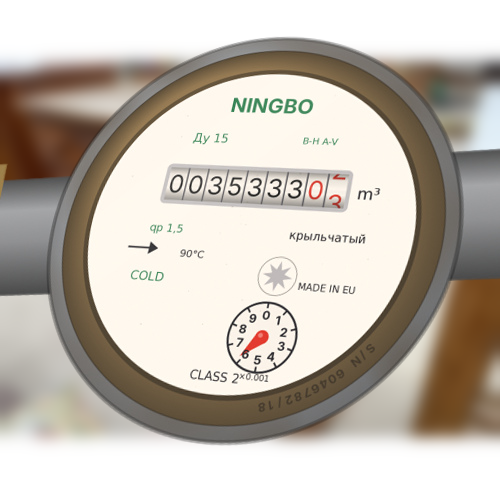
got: 35333.026 m³
